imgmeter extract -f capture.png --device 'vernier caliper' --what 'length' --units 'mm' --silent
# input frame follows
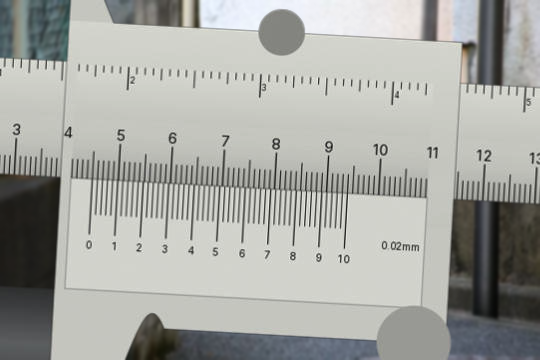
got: 45.0 mm
